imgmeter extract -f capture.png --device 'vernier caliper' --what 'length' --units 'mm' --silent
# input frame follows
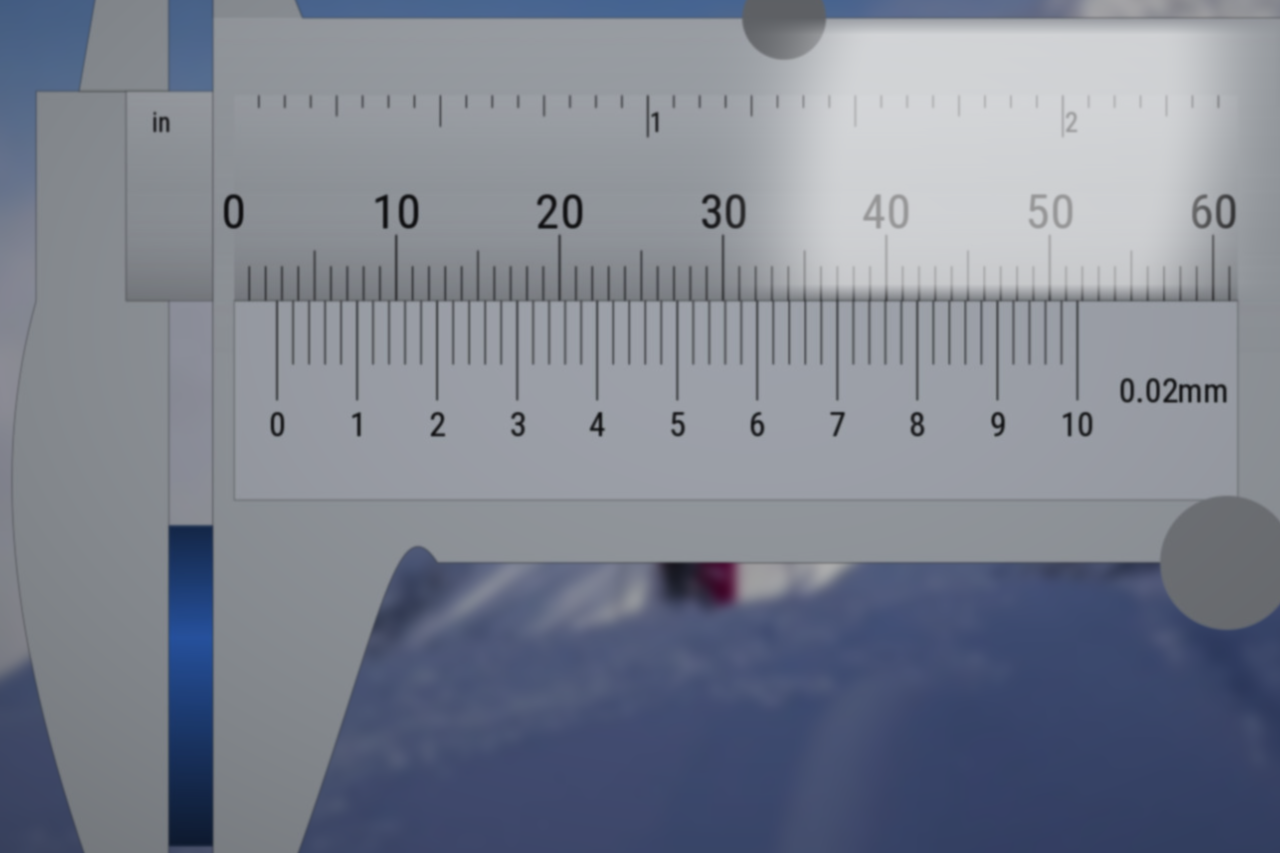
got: 2.7 mm
